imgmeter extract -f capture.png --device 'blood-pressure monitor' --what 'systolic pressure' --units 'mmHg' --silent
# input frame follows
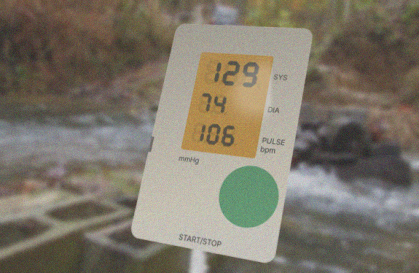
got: 129 mmHg
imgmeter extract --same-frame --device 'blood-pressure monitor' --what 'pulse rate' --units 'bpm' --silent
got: 106 bpm
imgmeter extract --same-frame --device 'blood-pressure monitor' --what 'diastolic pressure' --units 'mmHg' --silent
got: 74 mmHg
